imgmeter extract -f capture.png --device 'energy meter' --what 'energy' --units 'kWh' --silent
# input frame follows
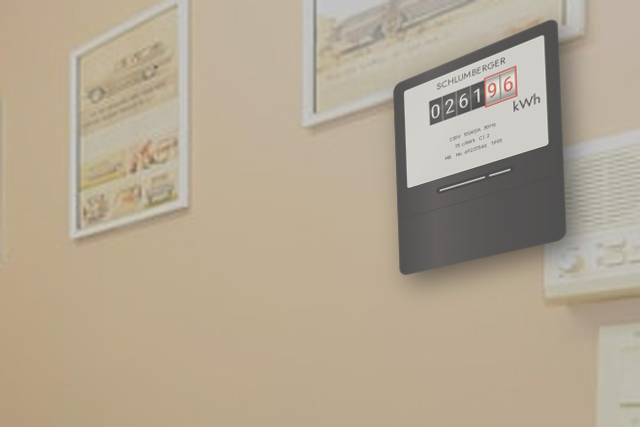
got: 261.96 kWh
